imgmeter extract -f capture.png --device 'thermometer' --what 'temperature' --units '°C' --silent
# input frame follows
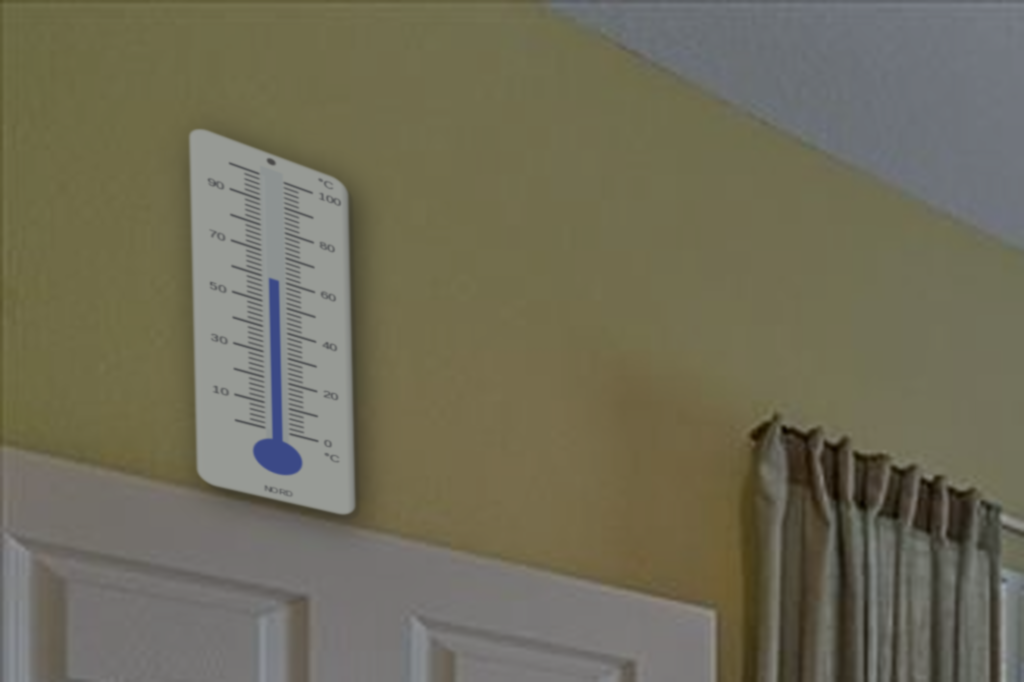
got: 60 °C
